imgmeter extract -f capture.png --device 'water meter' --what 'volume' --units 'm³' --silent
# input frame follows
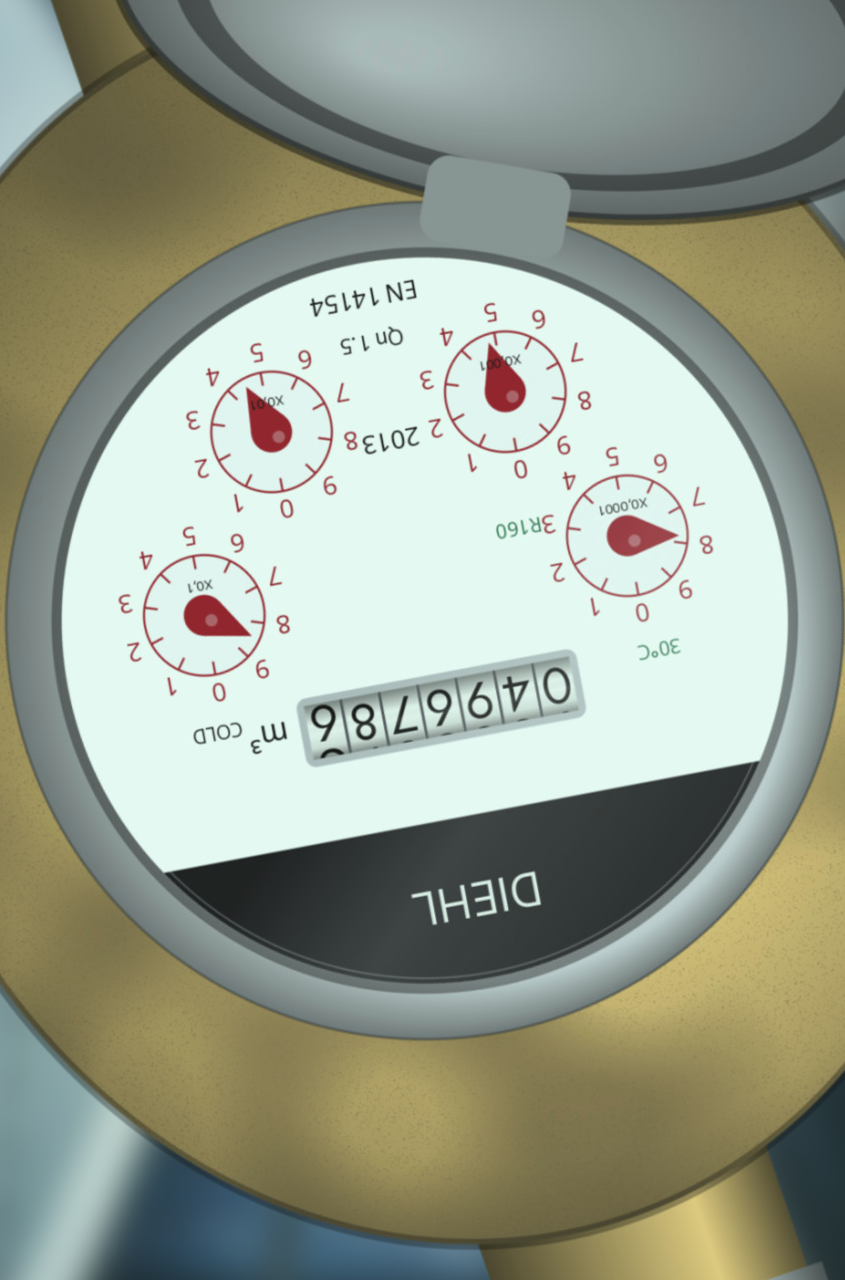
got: 496785.8447 m³
